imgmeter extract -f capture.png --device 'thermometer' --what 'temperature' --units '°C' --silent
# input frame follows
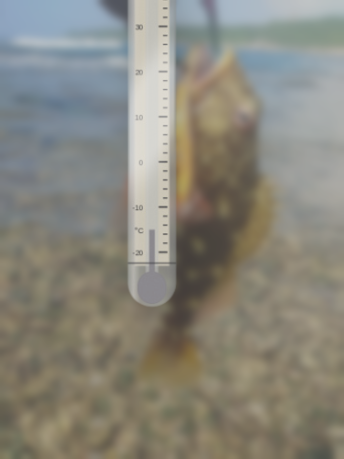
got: -15 °C
